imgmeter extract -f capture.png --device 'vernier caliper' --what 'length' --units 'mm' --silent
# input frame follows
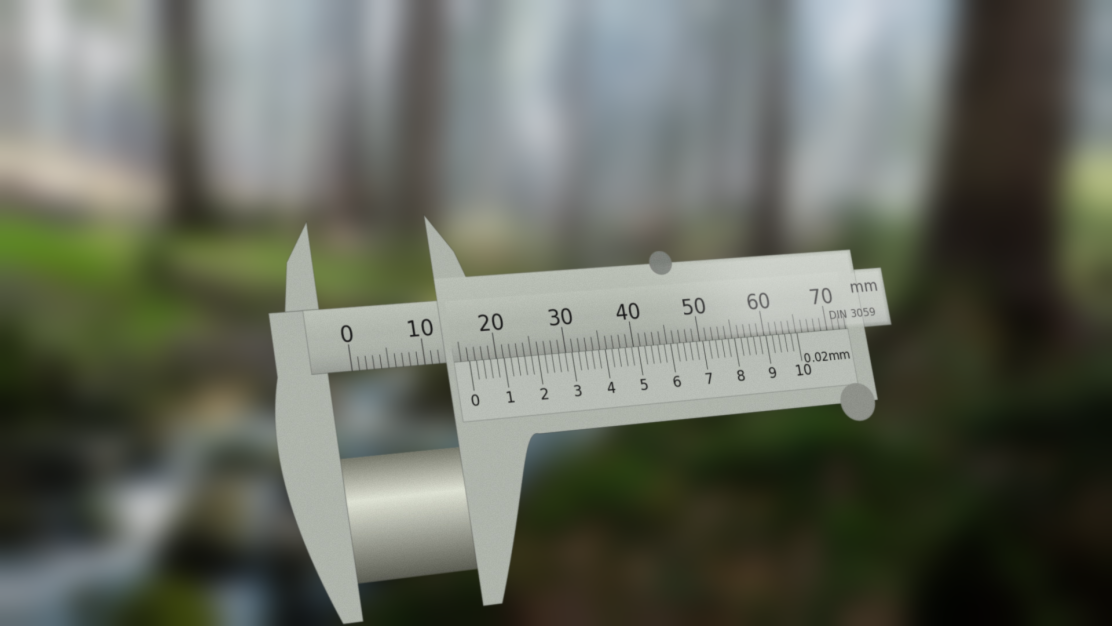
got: 16.2 mm
